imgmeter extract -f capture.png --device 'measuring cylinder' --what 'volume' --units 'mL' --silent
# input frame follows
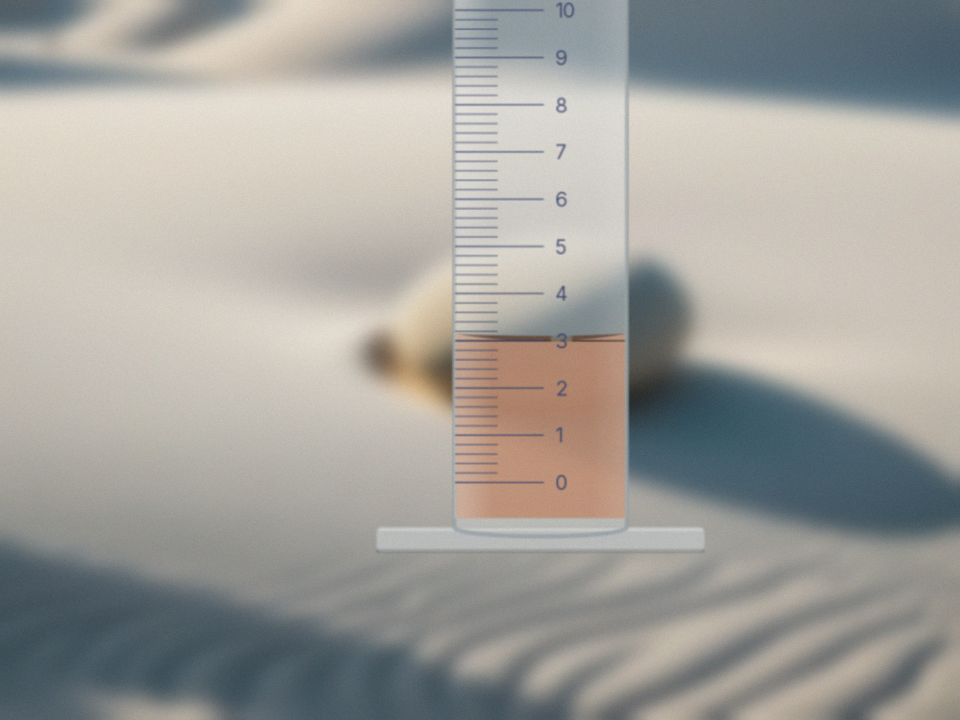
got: 3 mL
